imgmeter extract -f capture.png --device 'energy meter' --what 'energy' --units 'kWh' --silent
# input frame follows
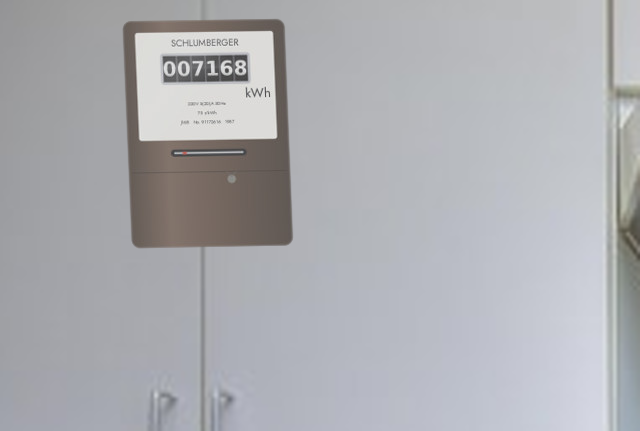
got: 7168 kWh
